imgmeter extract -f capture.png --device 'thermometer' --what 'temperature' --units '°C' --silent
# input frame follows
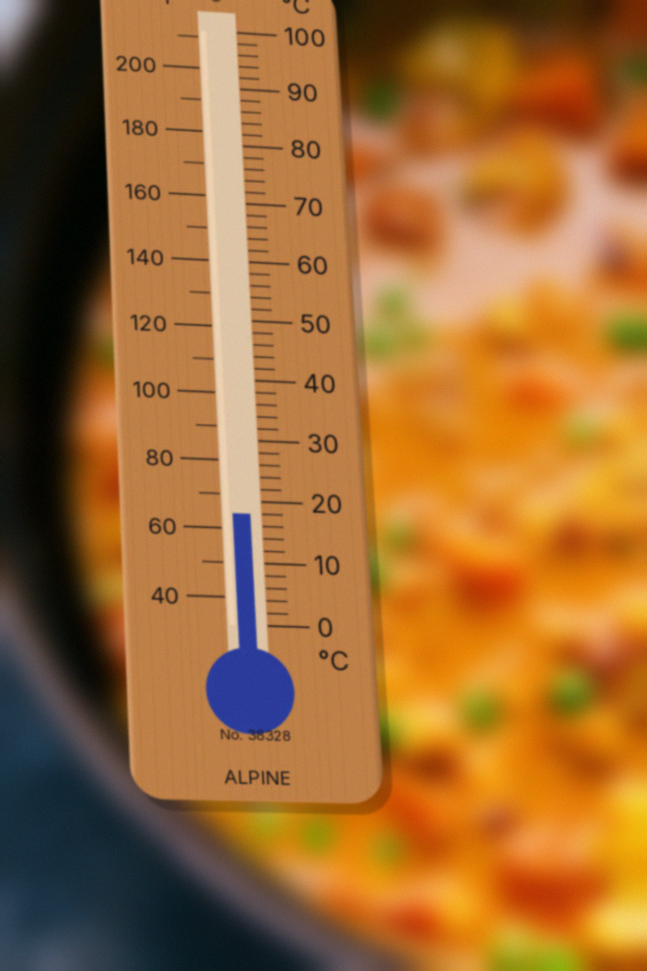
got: 18 °C
